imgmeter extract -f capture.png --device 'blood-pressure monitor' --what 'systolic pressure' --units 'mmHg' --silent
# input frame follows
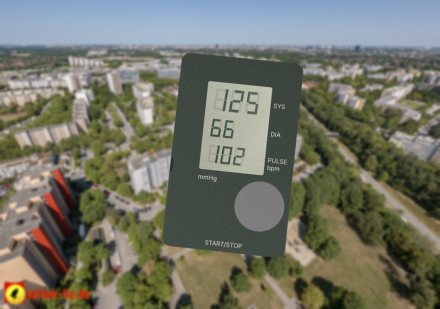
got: 125 mmHg
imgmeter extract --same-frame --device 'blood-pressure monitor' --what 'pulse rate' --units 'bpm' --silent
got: 102 bpm
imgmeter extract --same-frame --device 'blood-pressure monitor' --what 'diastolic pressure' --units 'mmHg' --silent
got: 66 mmHg
